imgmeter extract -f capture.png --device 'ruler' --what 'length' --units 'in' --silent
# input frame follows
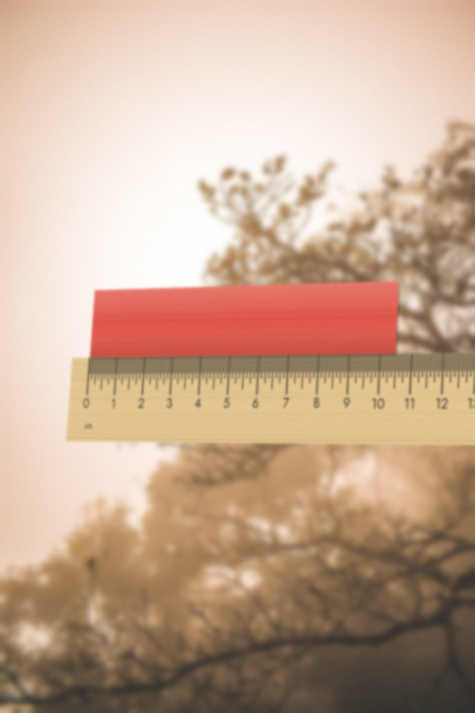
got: 10.5 in
